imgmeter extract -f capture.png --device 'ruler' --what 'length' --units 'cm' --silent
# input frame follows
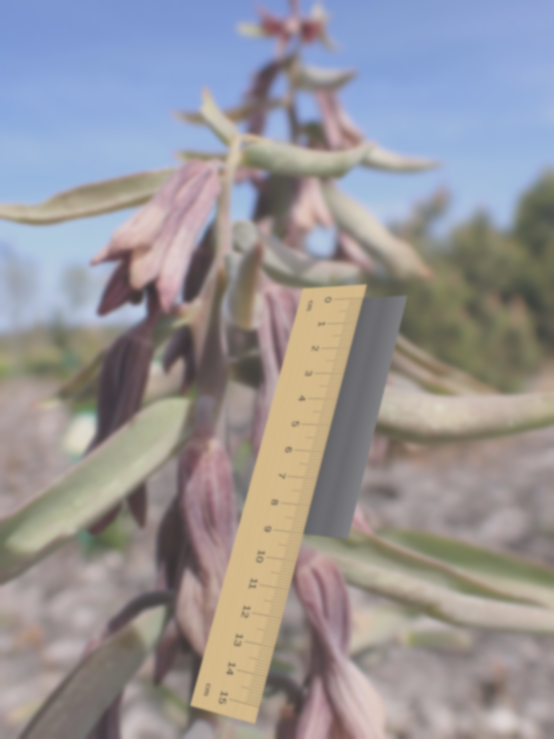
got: 9 cm
